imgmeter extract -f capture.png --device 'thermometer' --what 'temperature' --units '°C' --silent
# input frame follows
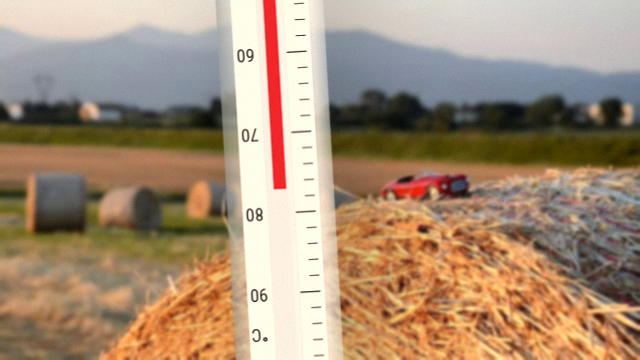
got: 77 °C
